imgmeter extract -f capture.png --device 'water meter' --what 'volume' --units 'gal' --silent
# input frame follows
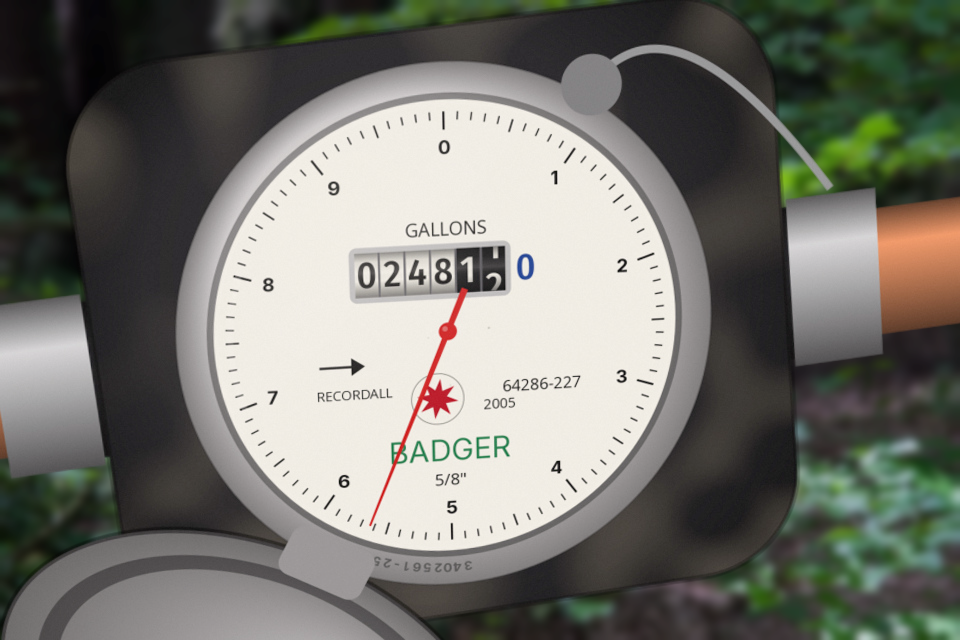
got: 248115.6 gal
